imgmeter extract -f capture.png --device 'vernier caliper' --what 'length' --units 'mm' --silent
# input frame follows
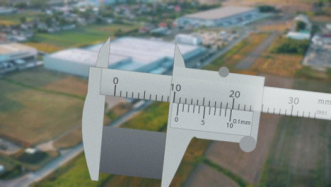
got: 10.8 mm
